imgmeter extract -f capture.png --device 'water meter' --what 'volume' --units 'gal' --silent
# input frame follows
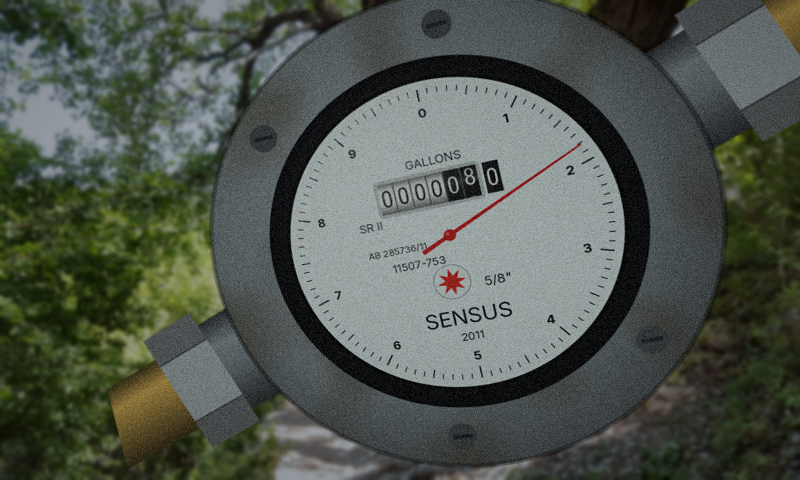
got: 81.8 gal
